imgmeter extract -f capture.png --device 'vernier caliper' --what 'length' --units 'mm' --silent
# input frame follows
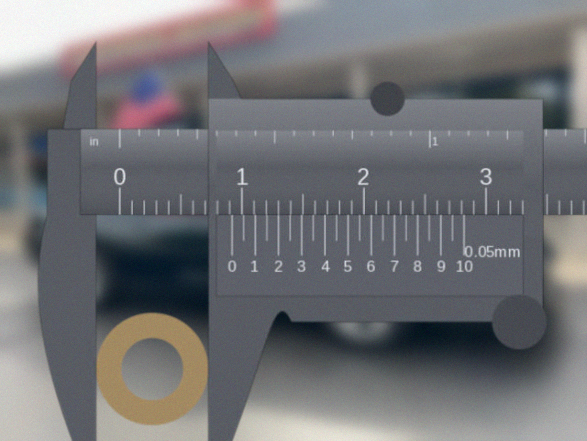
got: 9.2 mm
